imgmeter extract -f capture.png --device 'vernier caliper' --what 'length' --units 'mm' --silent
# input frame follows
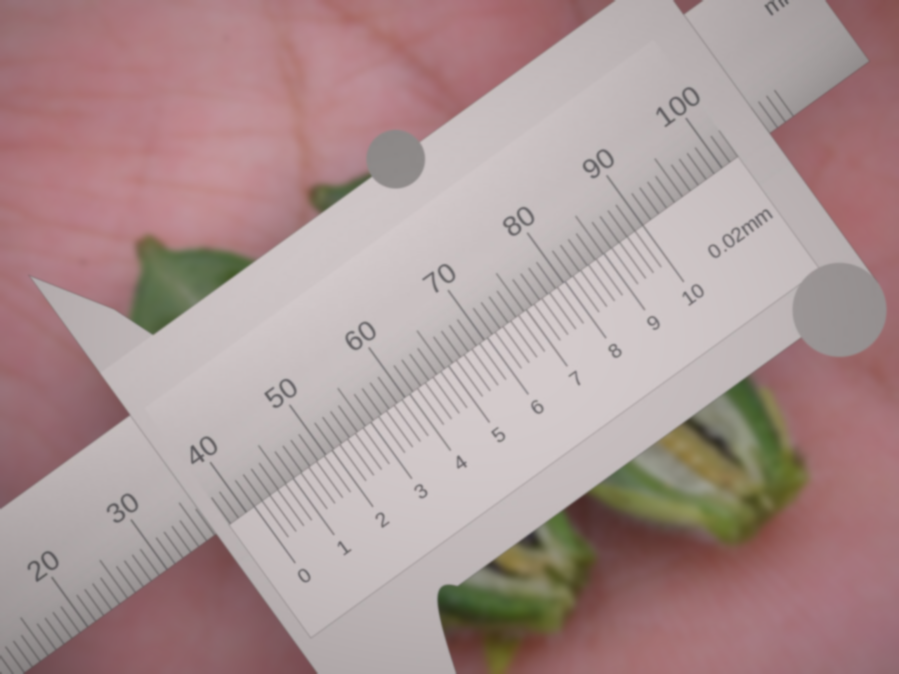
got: 41.0 mm
